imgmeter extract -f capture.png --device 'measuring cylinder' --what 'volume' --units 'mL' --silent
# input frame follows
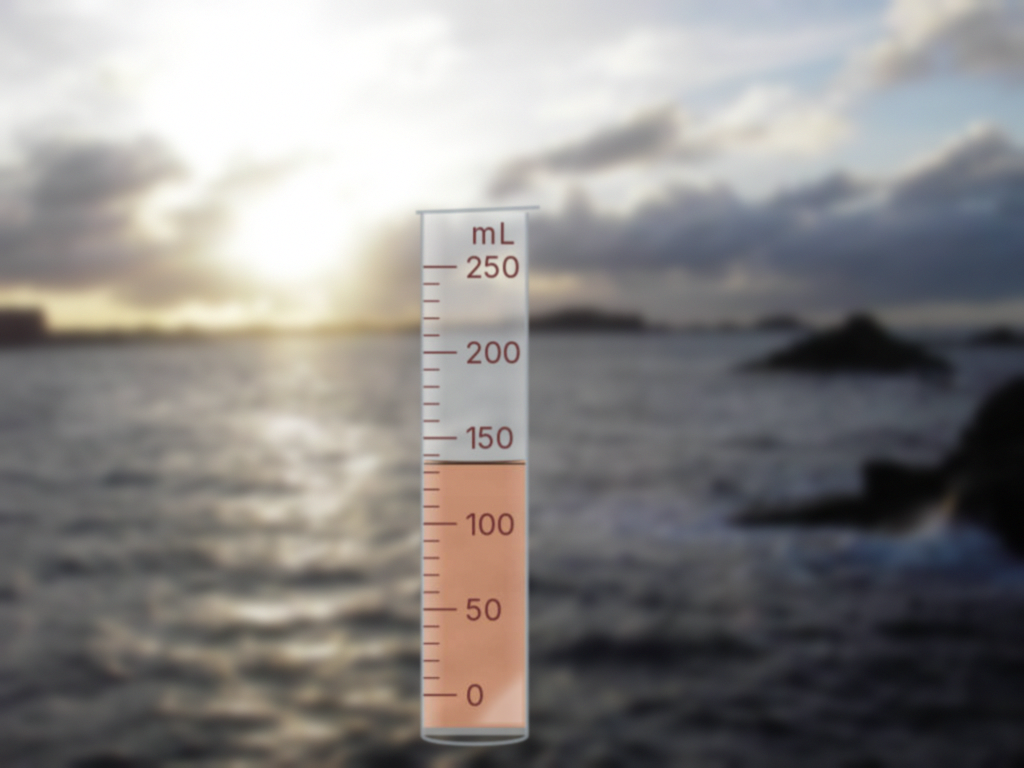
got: 135 mL
